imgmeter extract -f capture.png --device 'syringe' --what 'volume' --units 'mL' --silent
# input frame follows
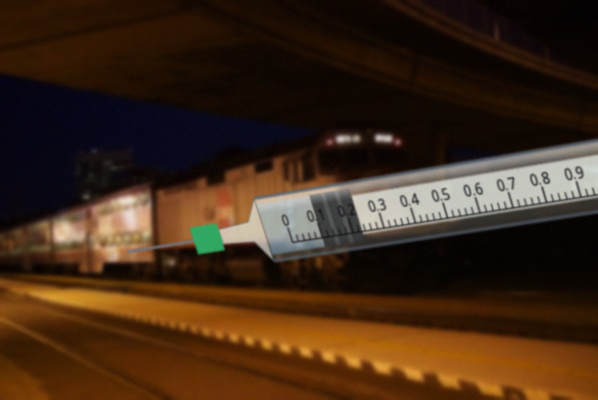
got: 0.1 mL
